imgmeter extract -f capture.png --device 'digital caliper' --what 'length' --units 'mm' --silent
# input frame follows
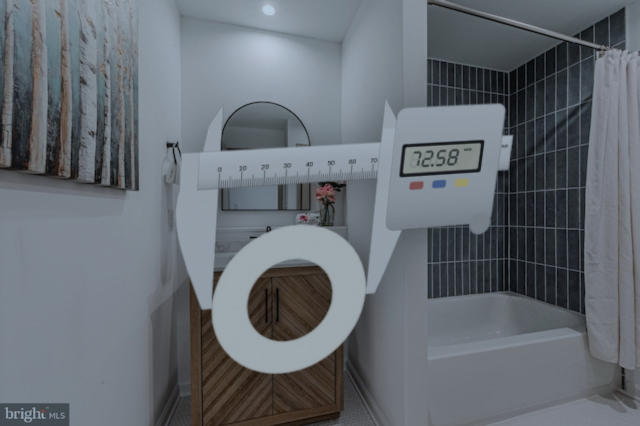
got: 72.58 mm
